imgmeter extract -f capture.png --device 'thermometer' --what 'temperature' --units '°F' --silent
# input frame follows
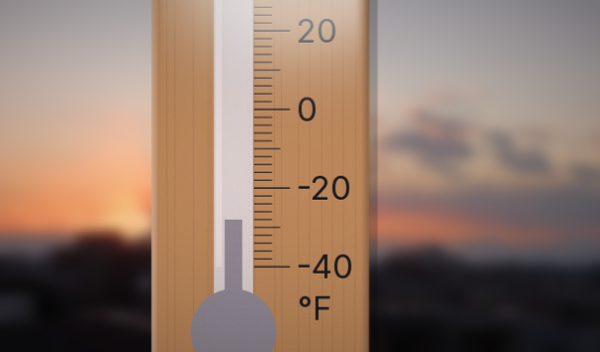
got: -28 °F
